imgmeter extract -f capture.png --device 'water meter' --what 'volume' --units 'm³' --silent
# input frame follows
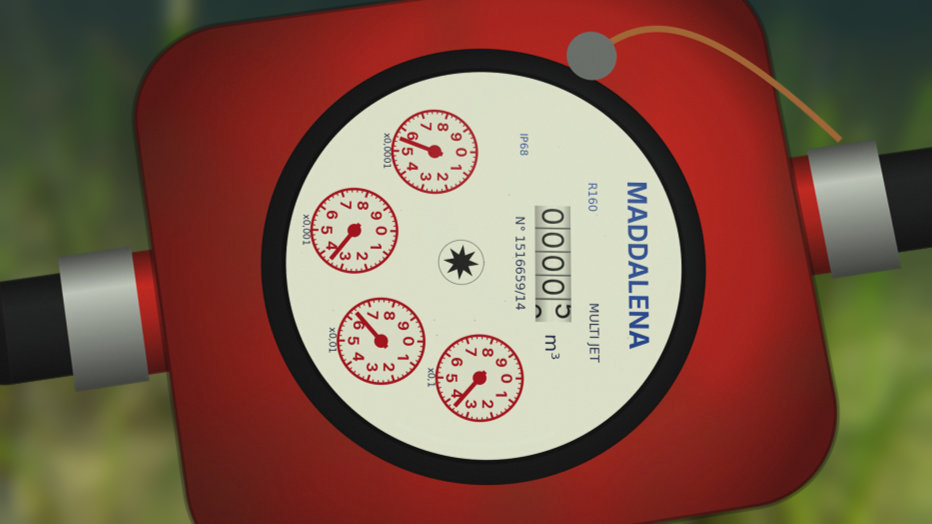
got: 5.3635 m³
